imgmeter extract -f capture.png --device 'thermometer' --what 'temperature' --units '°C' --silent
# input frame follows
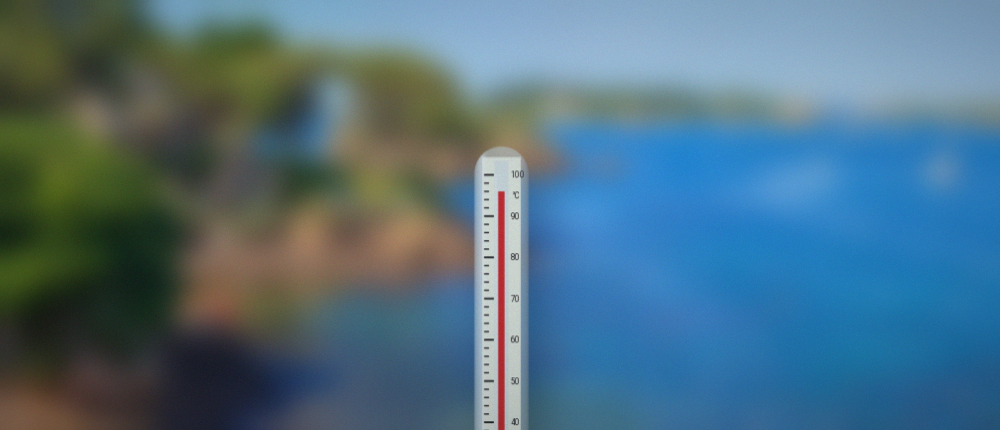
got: 96 °C
